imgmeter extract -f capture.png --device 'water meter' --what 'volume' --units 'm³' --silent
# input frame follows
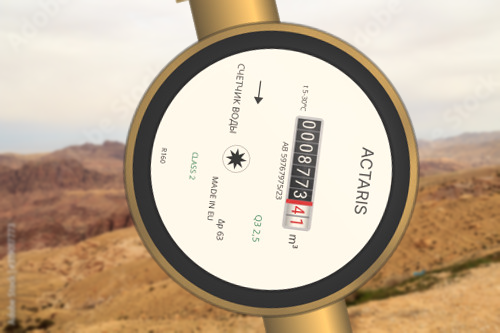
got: 8773.41 m³
